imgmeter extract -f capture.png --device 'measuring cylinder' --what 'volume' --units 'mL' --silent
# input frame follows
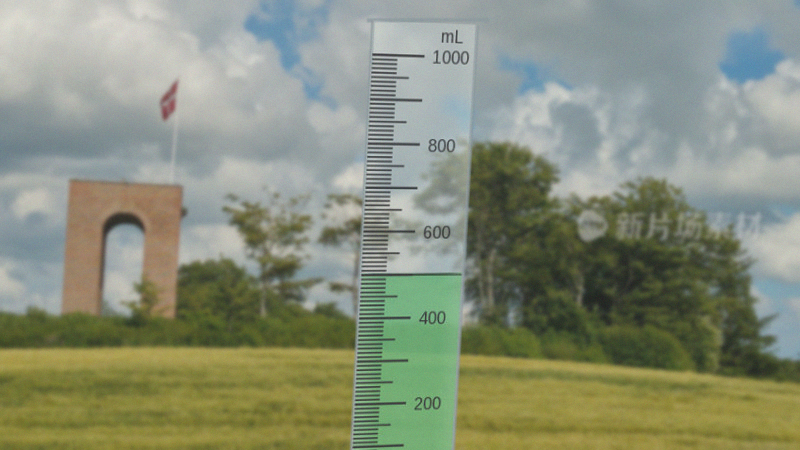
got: 500 mL
